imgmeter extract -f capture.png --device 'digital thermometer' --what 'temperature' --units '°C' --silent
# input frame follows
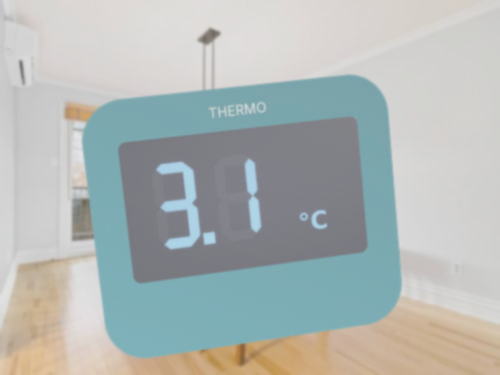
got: 3.1 °C
